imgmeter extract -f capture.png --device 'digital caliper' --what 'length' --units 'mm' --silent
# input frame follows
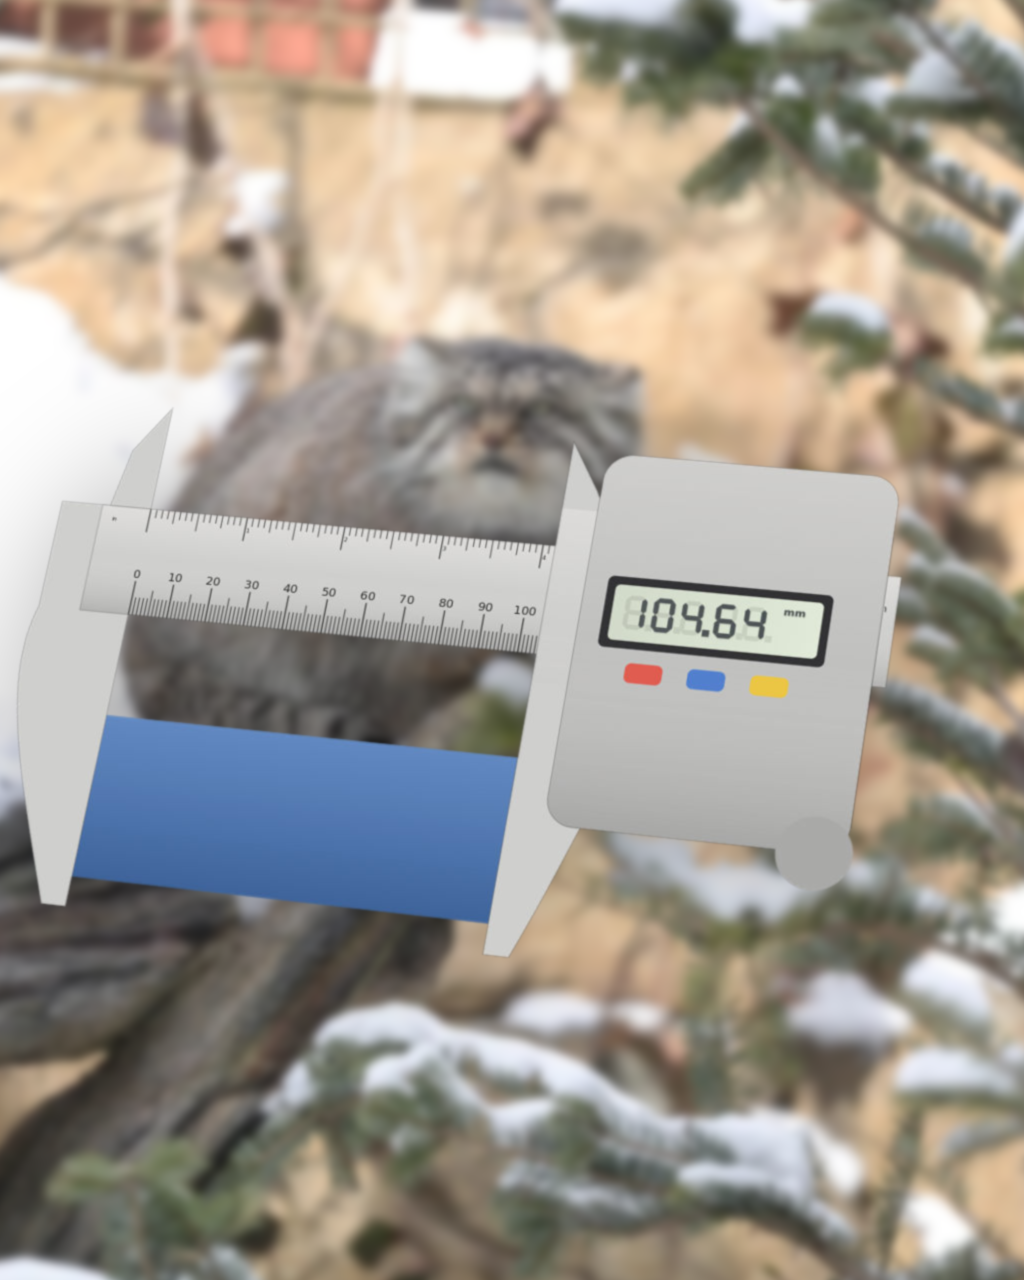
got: 104.64 mm
